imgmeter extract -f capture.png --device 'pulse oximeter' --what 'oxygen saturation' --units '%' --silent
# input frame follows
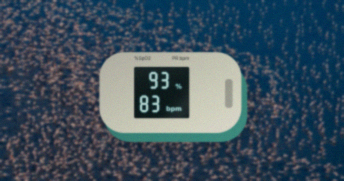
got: 93 %
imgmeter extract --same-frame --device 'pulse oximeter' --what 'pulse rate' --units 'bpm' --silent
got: 83 bpm
